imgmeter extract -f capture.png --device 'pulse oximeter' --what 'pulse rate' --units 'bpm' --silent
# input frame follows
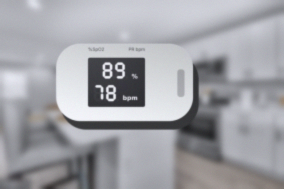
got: 78 bpm
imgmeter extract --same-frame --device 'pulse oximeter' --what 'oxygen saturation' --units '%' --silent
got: 89 %
